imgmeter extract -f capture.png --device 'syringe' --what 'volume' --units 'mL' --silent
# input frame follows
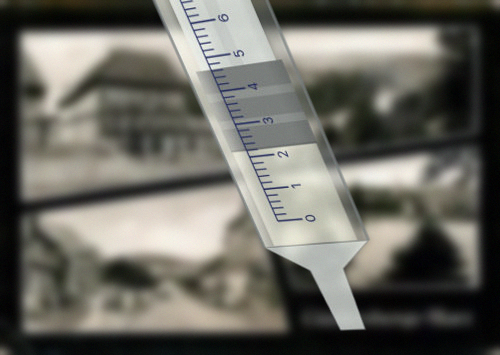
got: 2.2 mL
